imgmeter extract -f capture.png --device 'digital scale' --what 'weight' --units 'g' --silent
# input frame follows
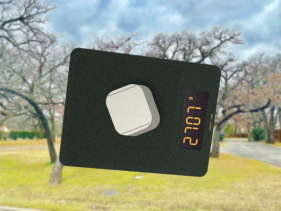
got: 2707 g
